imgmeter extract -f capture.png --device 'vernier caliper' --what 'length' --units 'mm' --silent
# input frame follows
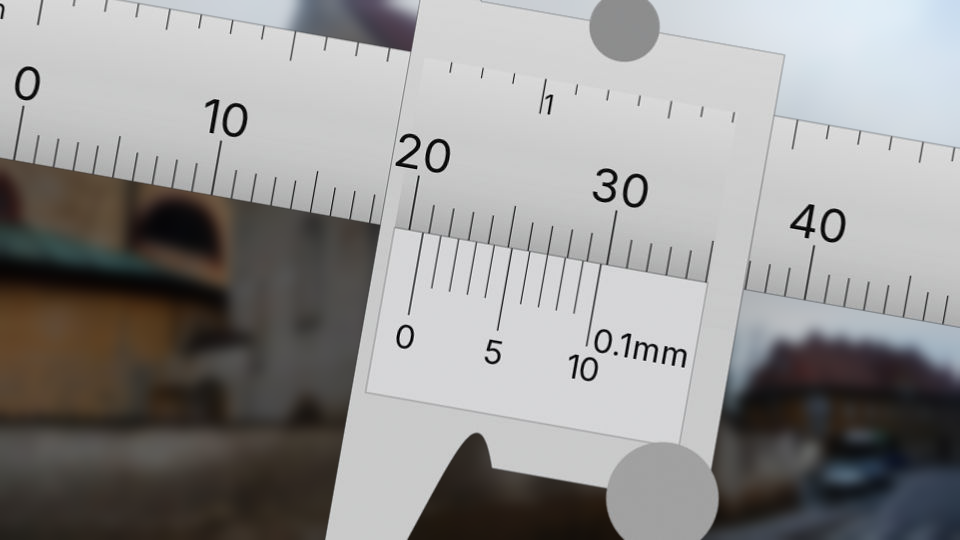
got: 20.7 mm
